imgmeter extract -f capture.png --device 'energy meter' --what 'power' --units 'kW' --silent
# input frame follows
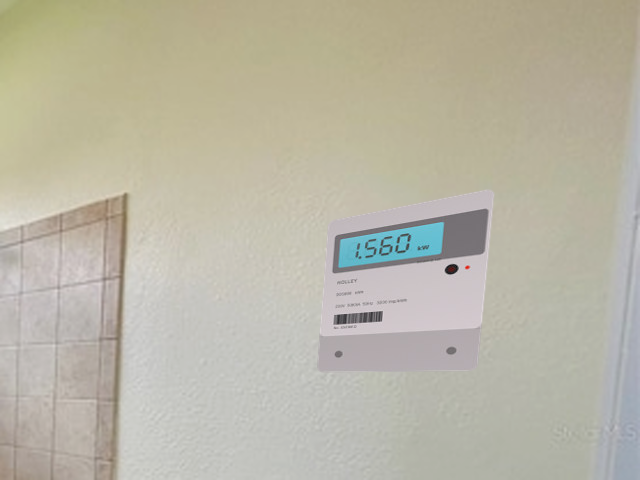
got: 1.560 kW
